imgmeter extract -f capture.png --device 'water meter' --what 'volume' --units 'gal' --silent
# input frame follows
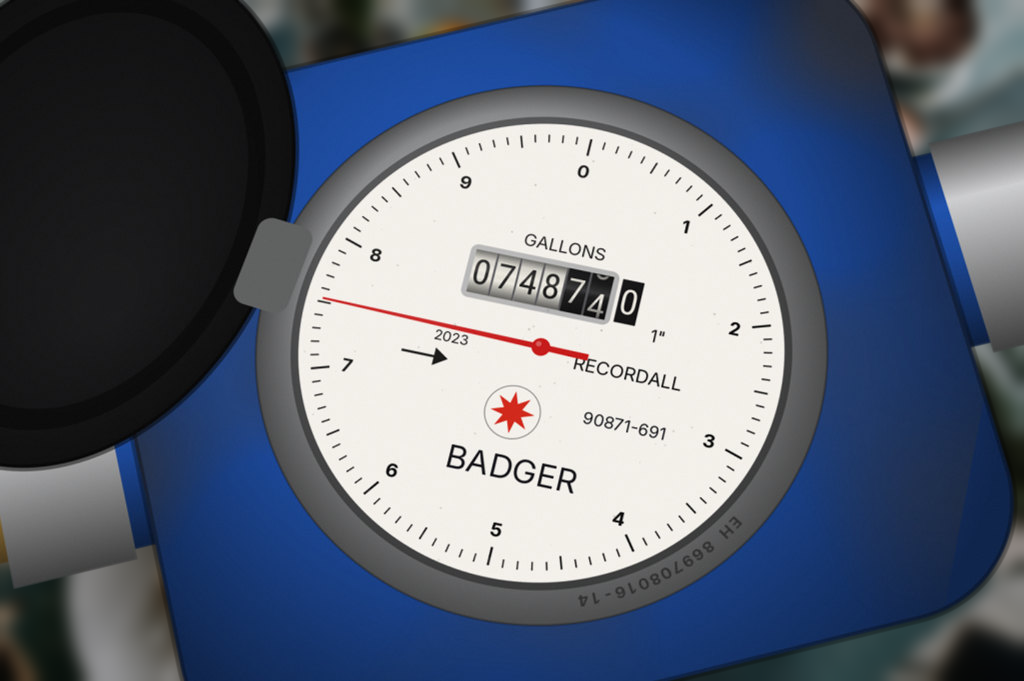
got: 748737.5 gal
